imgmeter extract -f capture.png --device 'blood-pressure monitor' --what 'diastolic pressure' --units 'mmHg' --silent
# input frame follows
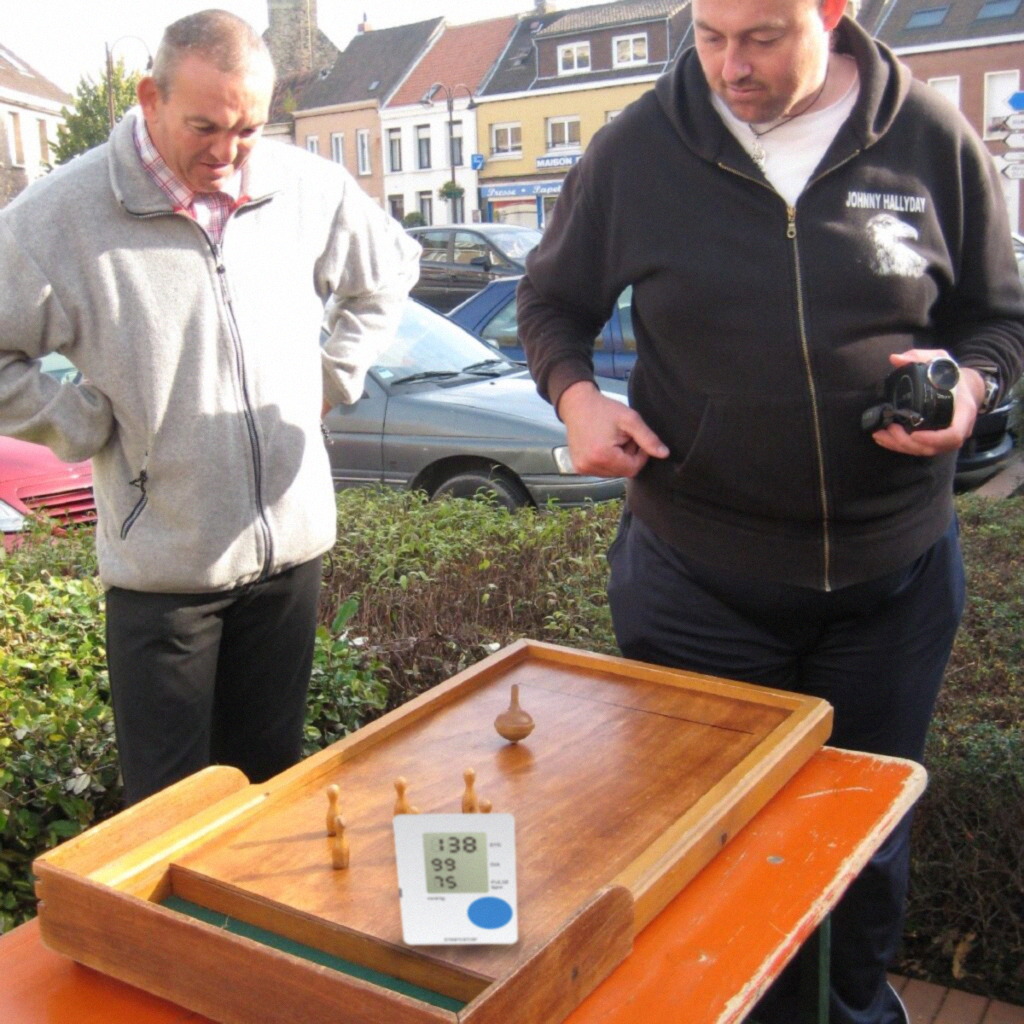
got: 99 mmHg
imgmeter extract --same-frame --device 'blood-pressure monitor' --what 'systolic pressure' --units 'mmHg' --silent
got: 138 mmHg
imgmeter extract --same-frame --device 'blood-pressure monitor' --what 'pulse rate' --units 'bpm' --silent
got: 75 bpm
